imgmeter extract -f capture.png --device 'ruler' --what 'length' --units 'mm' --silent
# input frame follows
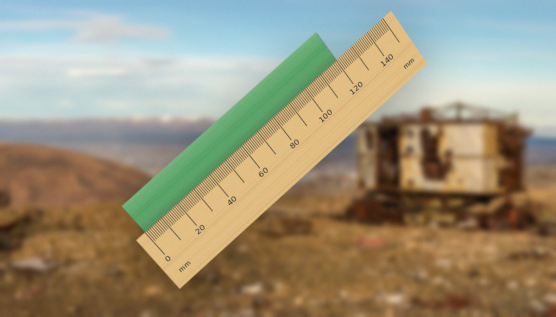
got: 120 mm
